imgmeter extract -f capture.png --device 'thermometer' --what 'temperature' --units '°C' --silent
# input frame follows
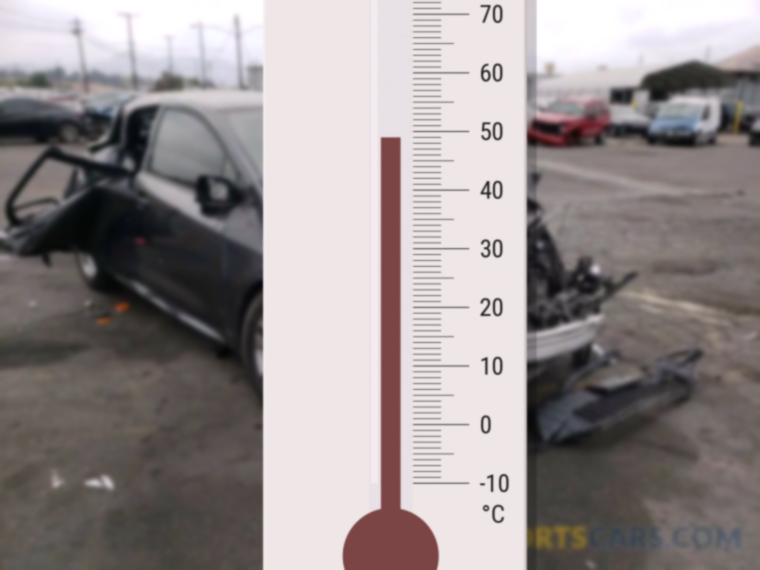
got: 49 °C
